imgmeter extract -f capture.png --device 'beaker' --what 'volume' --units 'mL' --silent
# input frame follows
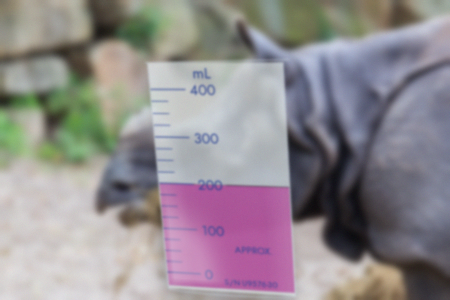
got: 200 mL
